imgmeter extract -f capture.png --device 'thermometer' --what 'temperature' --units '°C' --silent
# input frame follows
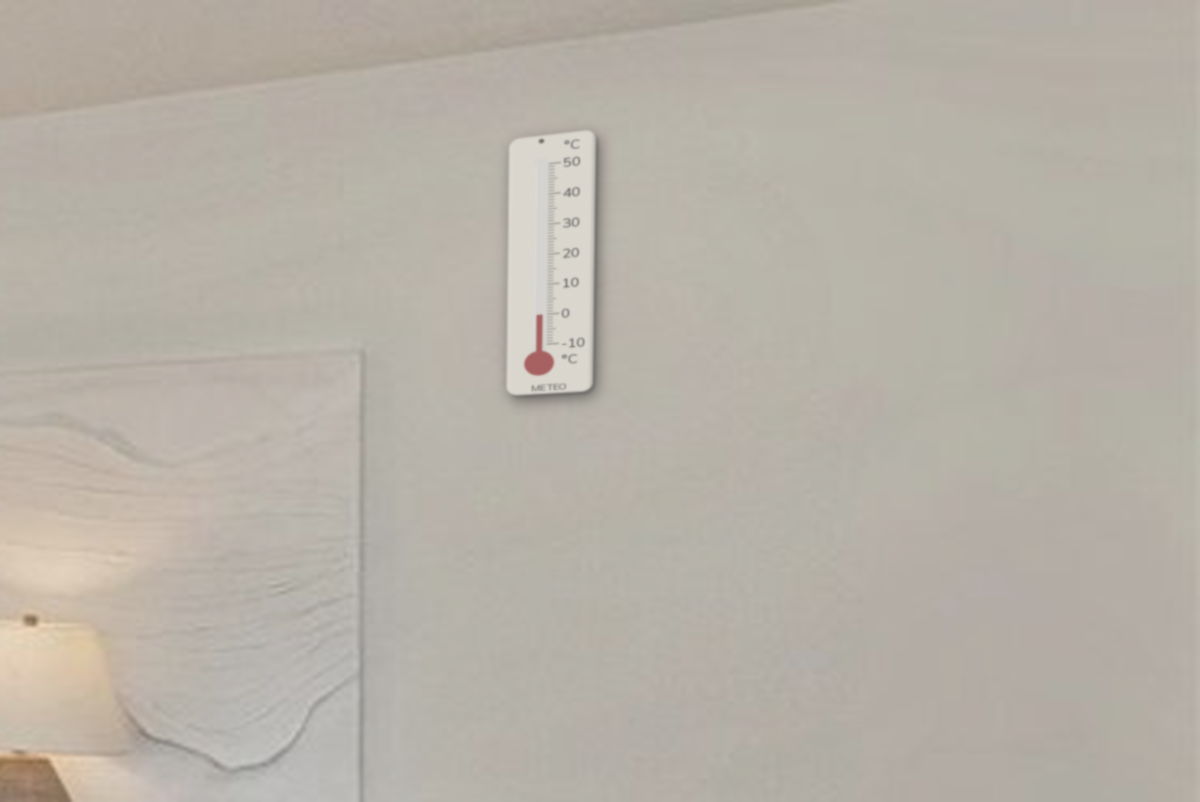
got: 0 °C
